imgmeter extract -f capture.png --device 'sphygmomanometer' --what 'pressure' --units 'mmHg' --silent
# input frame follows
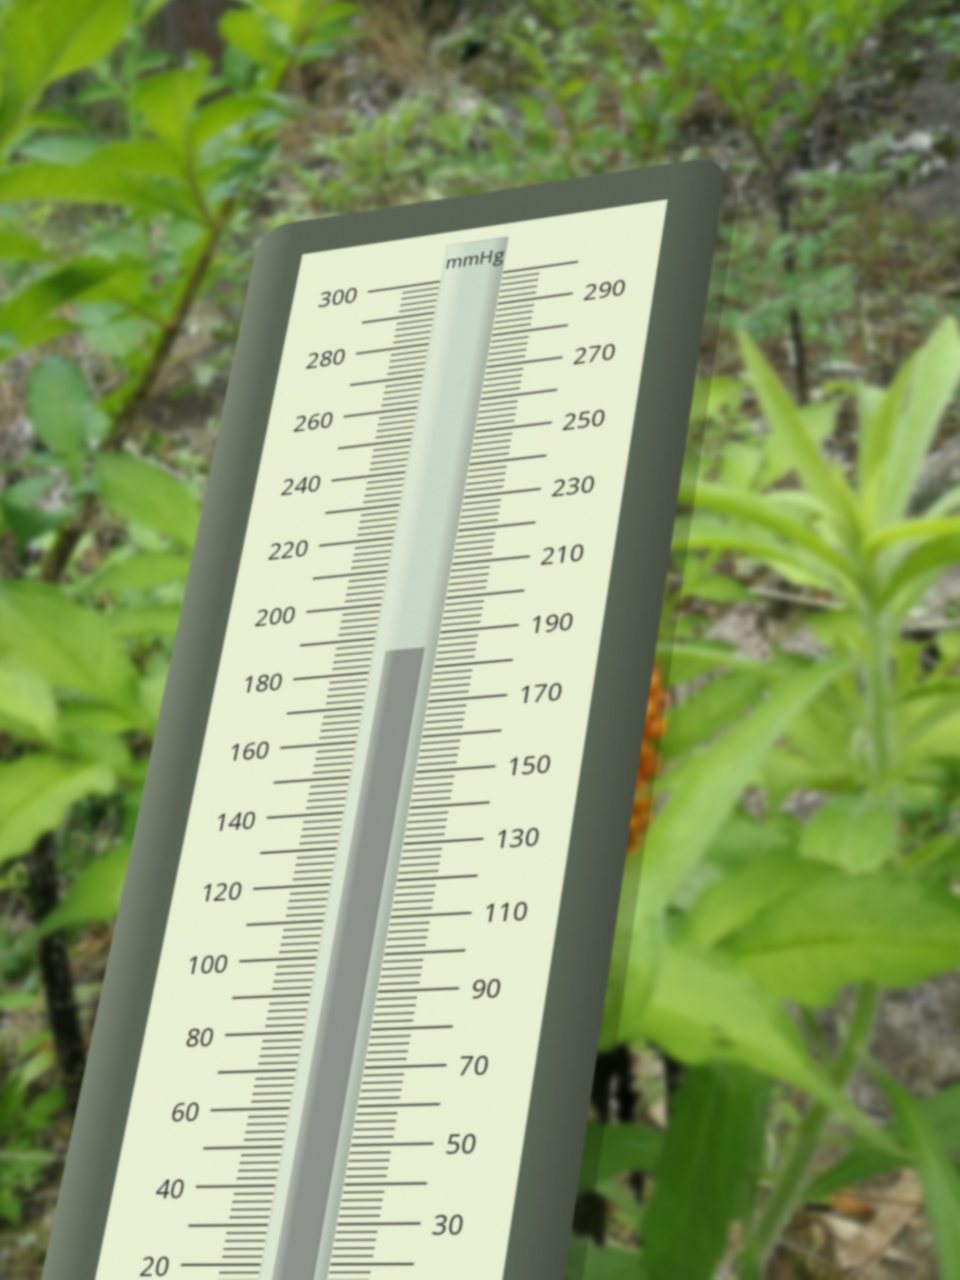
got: 186 mmHg
